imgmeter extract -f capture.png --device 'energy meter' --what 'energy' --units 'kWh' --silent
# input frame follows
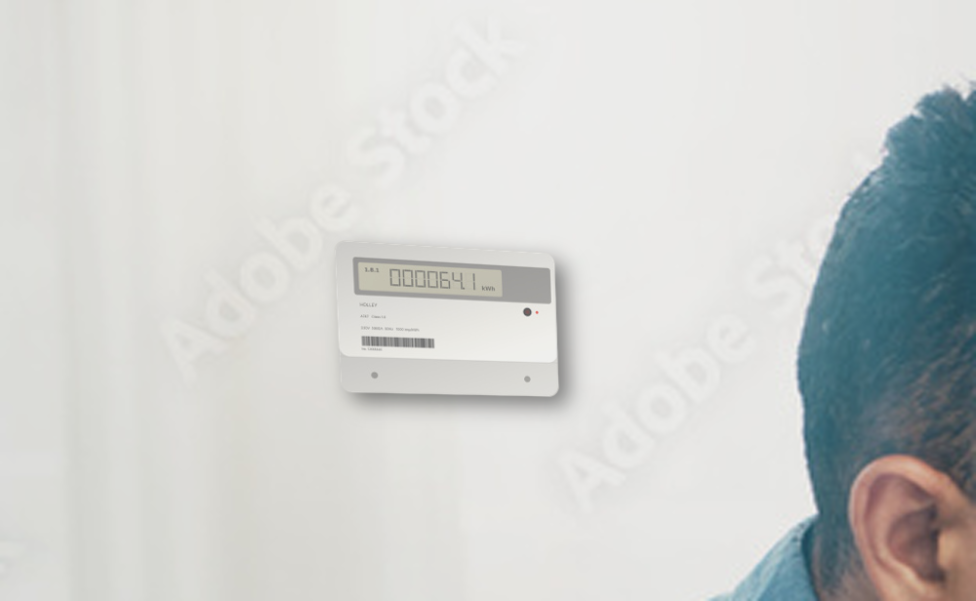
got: 64.1 kWh
